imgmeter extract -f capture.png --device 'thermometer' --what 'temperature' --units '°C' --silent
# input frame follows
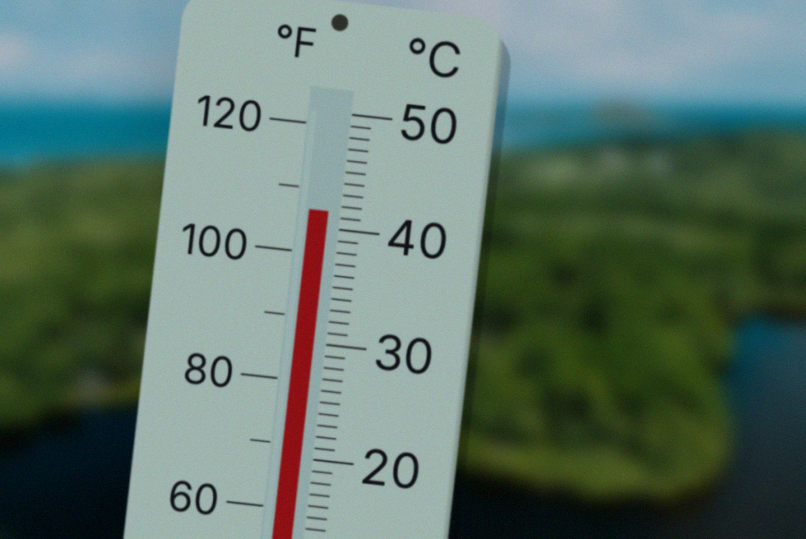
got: 41.5 °C
